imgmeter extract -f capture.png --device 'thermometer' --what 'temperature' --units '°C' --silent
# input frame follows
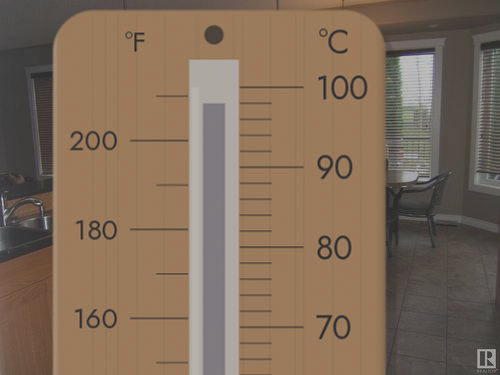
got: 98 °C
